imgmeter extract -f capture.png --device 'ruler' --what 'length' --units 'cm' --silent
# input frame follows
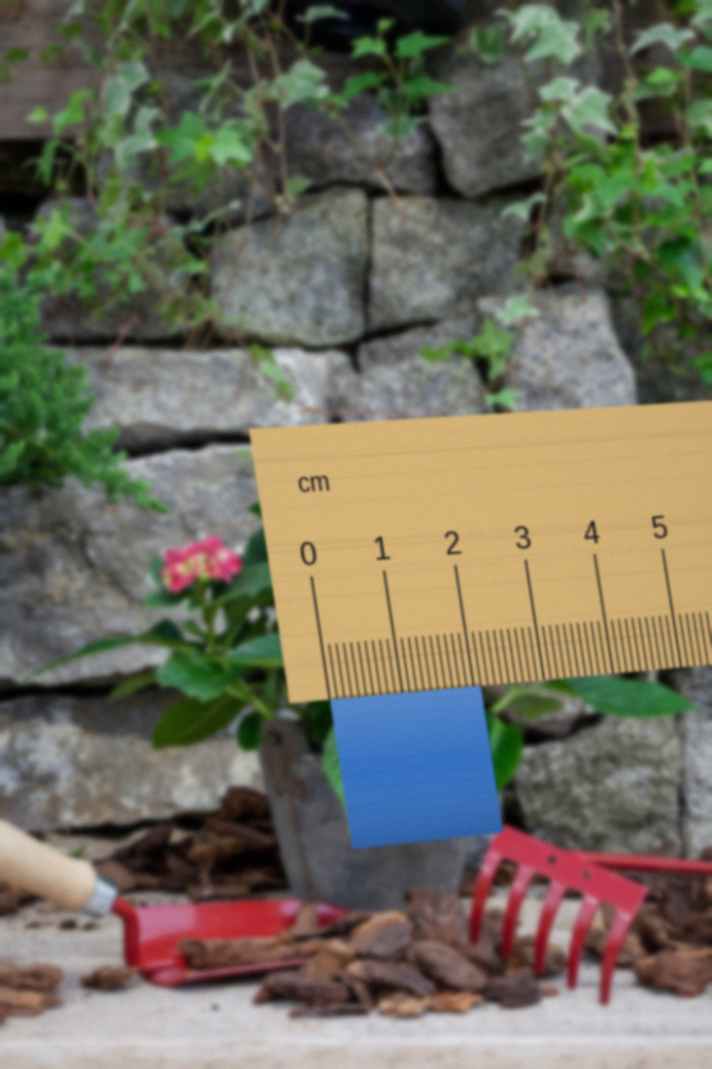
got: 2.1 cm
